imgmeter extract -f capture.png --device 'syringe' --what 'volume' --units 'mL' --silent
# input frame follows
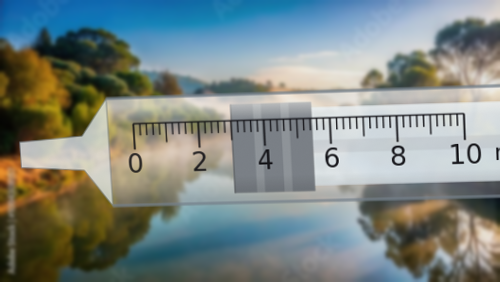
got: 3 mL
